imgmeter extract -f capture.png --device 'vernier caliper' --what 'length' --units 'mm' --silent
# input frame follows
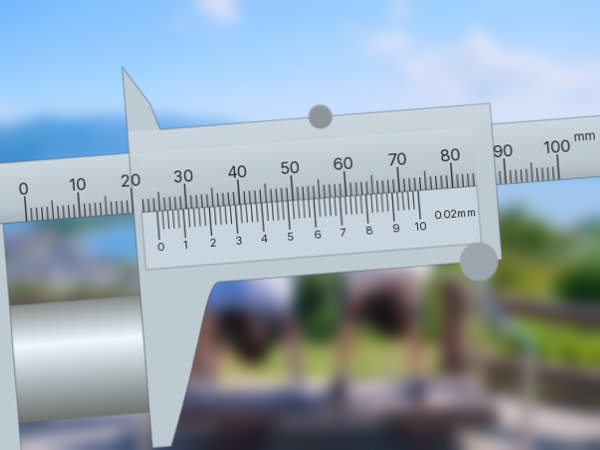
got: 24.5 mm
